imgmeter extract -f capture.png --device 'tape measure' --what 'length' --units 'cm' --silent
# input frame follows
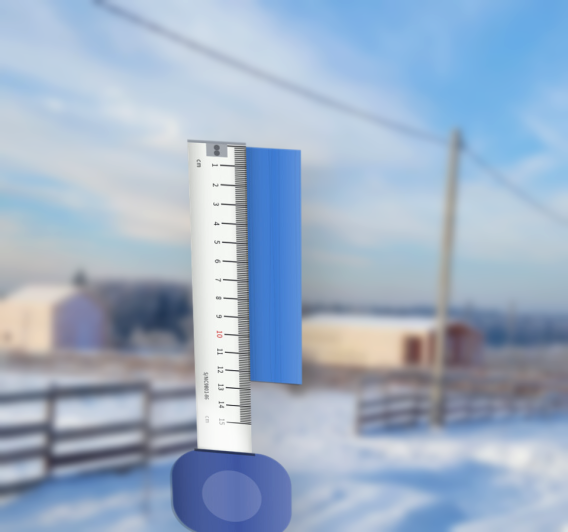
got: 12.5 cm
